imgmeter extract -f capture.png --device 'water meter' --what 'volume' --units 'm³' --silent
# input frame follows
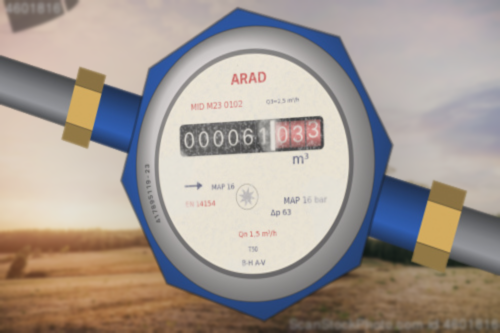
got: 61.033 m³
